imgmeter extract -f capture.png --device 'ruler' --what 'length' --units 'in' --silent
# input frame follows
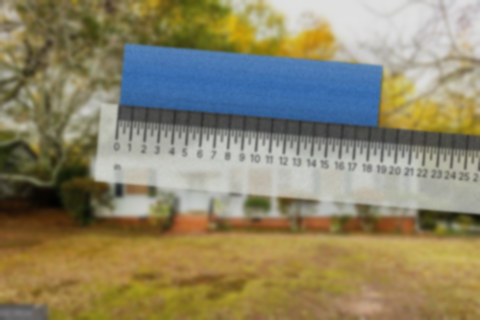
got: 18.5 in
